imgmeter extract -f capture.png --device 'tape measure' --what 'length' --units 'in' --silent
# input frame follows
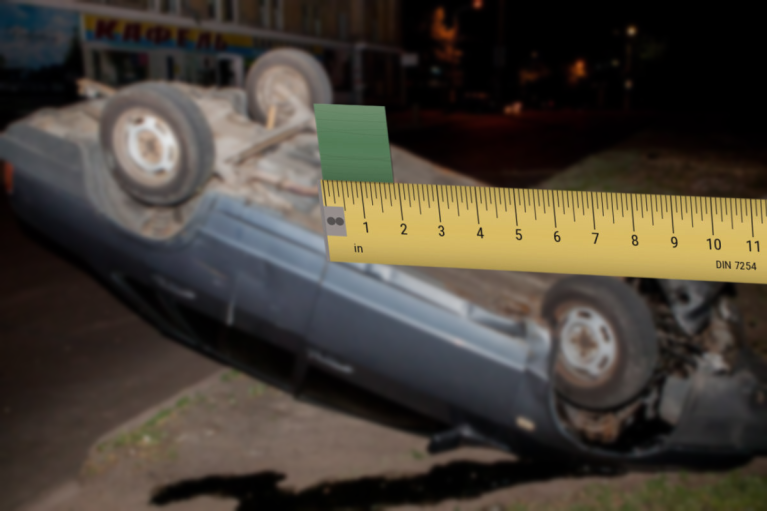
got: 1.875 in
